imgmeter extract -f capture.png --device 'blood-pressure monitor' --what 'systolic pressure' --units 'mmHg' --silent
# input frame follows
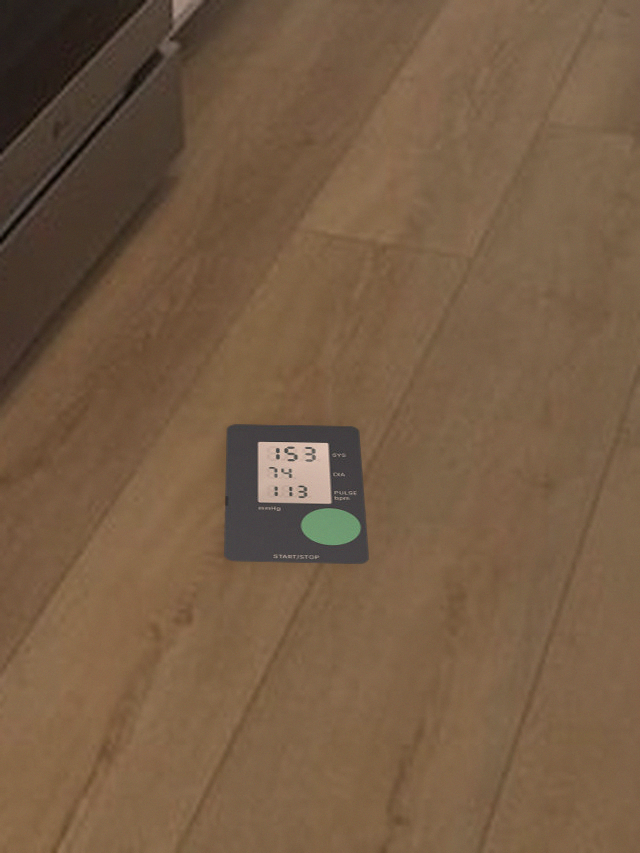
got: 153 mmHg
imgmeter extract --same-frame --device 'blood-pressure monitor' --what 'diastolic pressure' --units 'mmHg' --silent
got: 74 mmHg
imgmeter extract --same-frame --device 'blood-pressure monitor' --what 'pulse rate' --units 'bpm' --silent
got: 113 bpm
